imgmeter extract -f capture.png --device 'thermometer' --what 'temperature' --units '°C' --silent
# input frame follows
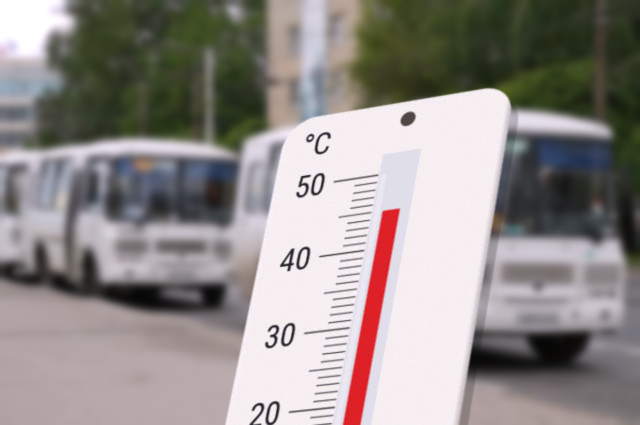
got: 45 °C
